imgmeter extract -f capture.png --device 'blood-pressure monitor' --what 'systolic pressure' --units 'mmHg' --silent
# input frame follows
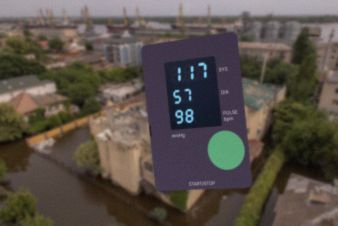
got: 117 mmHg
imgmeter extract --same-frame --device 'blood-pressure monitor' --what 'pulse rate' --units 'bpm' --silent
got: 98 bpm
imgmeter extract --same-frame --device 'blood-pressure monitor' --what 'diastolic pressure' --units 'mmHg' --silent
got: 57 mmHg
